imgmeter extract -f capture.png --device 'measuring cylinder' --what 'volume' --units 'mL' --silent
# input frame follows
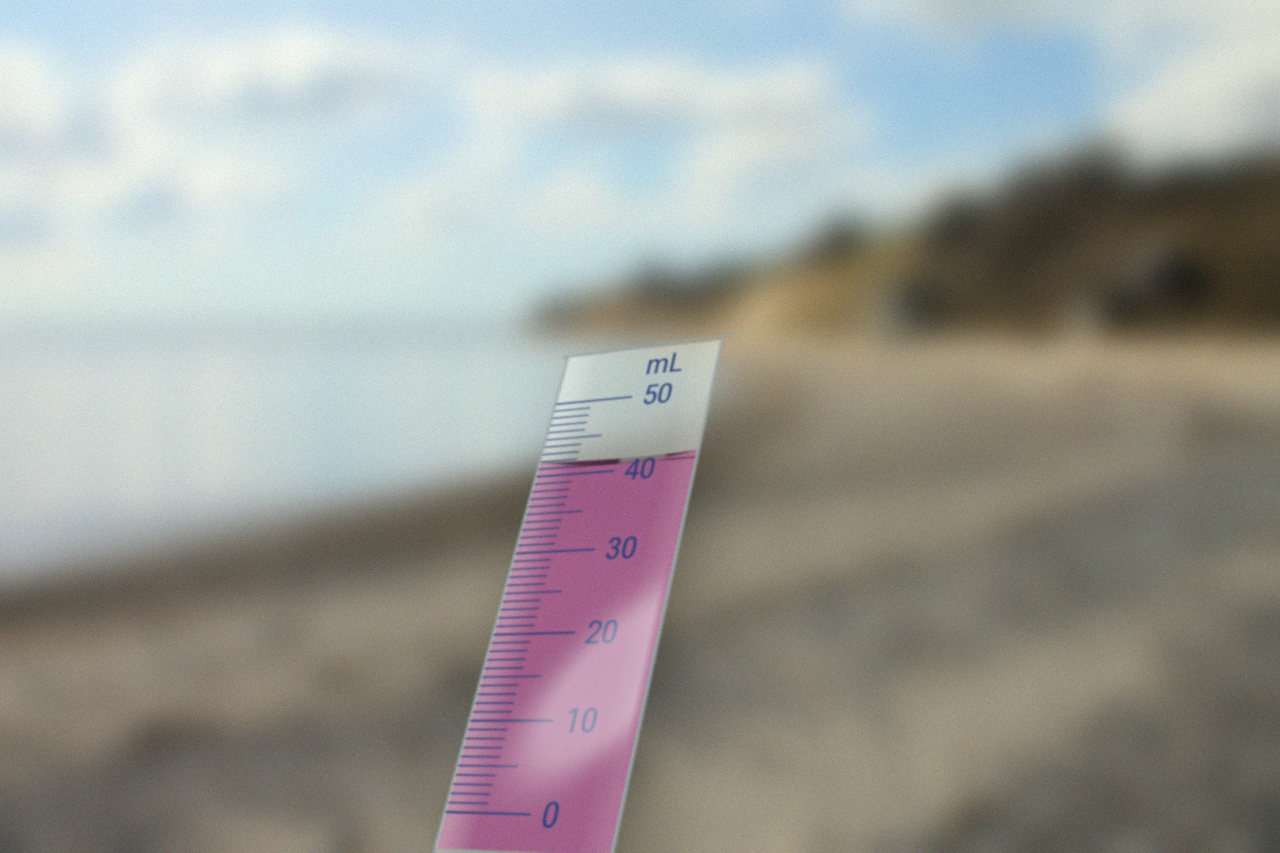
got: 41 mL
